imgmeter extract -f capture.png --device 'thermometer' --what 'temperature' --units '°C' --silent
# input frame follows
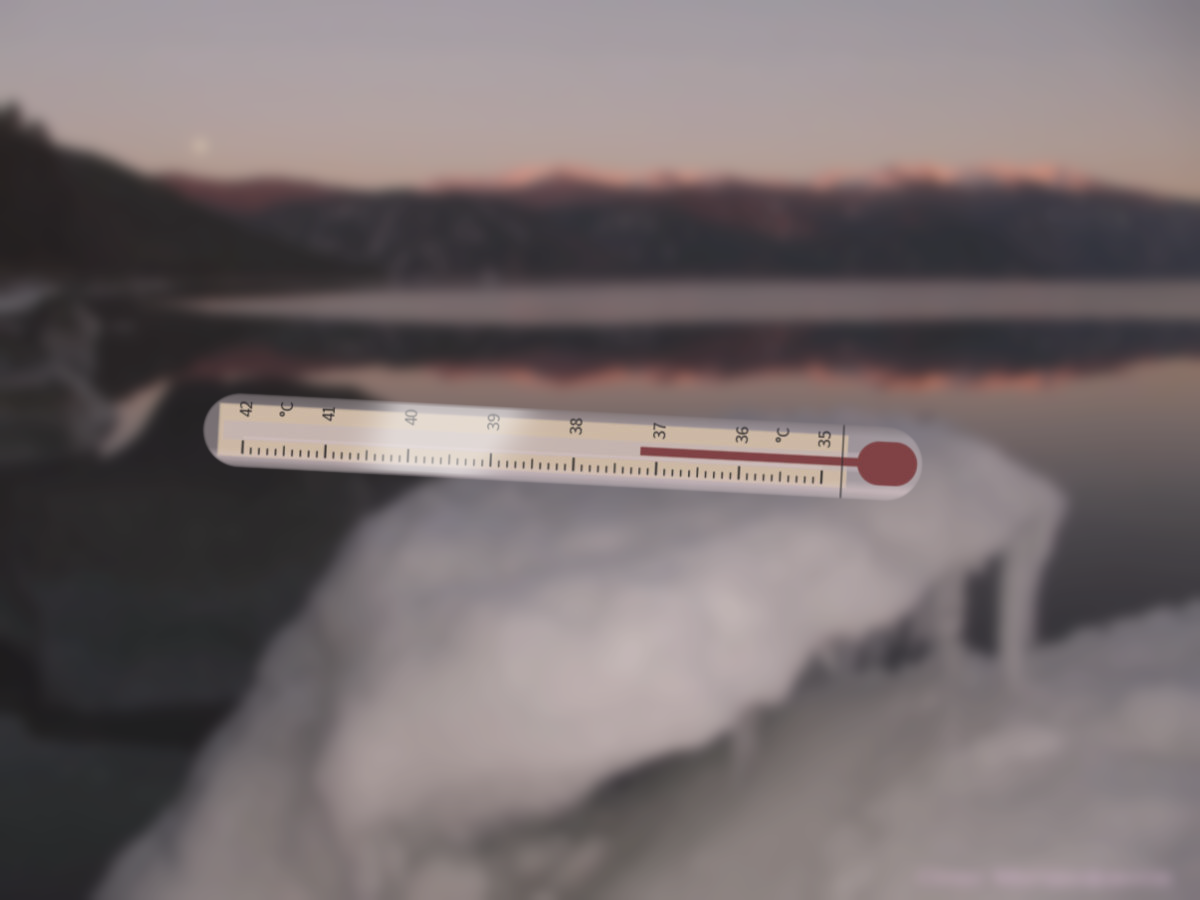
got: 37.2 °C
